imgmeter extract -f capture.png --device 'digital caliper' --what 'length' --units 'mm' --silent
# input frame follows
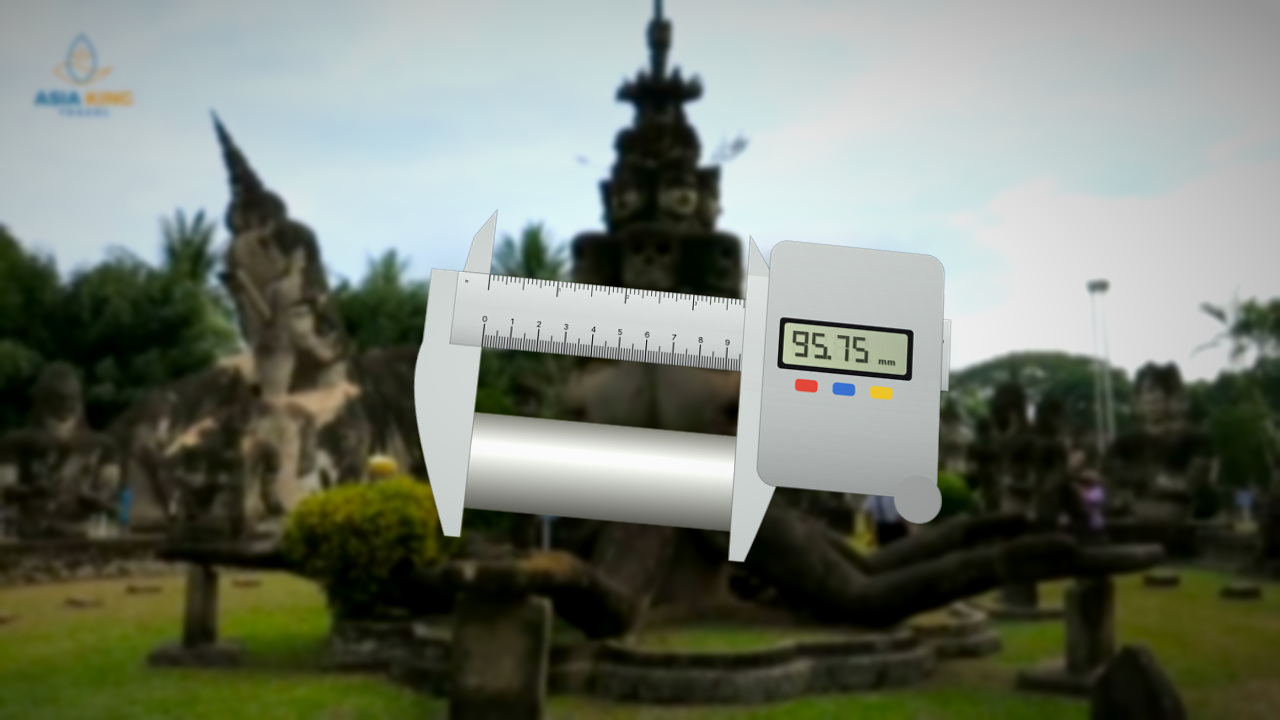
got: 95.75 mm
